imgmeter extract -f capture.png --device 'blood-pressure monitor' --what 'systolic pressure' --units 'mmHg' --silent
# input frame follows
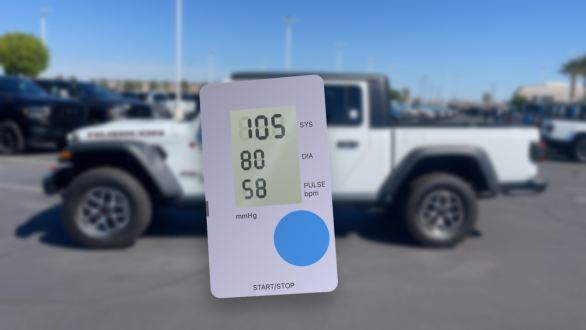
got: 105 mmHg
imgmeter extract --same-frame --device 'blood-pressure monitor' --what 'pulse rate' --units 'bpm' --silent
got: 58 bpm
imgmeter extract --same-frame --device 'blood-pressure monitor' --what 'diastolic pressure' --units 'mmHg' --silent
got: 80 mmHg
